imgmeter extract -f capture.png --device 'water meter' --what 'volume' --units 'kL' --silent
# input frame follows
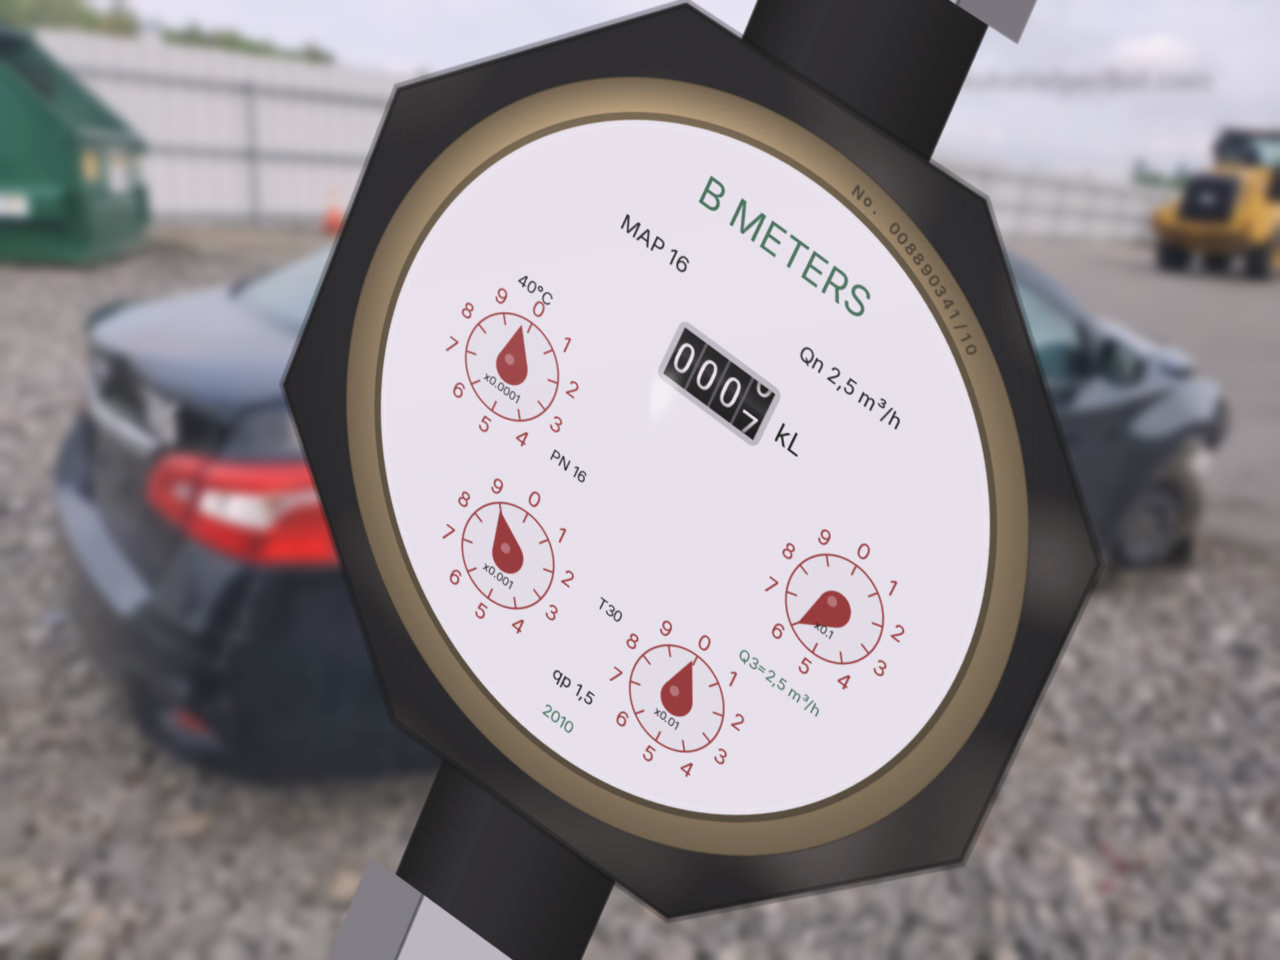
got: 6.5989 kL
